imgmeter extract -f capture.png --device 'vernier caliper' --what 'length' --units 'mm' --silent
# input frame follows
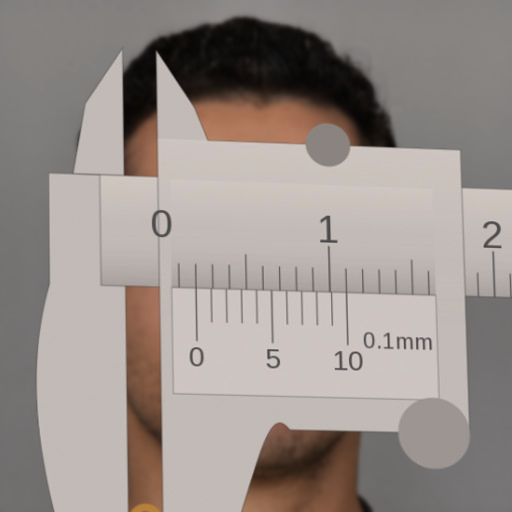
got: 2.0 mm
